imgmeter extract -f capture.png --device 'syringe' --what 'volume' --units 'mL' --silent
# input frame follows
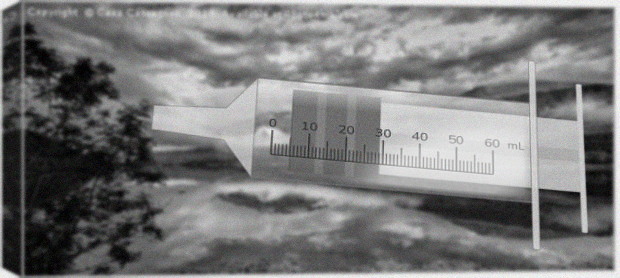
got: 5 mL
